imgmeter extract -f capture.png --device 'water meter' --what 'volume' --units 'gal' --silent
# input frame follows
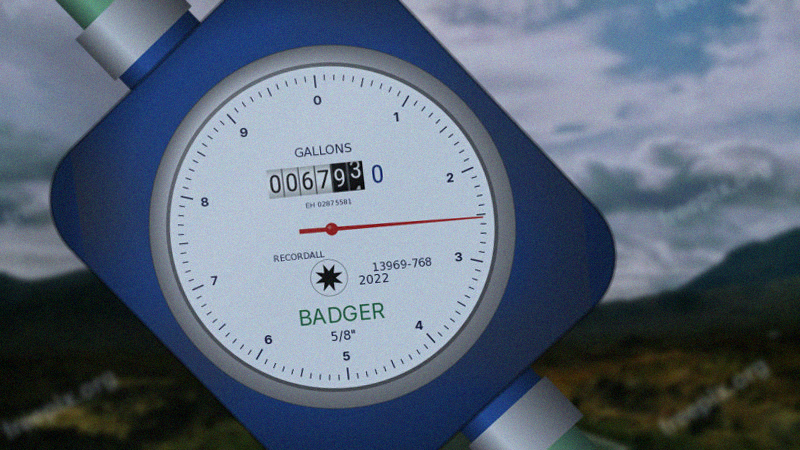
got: 67932.5 gal
